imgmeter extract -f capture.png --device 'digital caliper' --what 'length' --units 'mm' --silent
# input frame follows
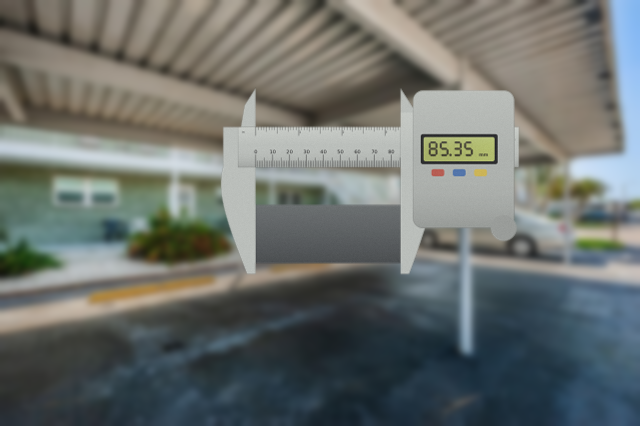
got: 85.35 mm
